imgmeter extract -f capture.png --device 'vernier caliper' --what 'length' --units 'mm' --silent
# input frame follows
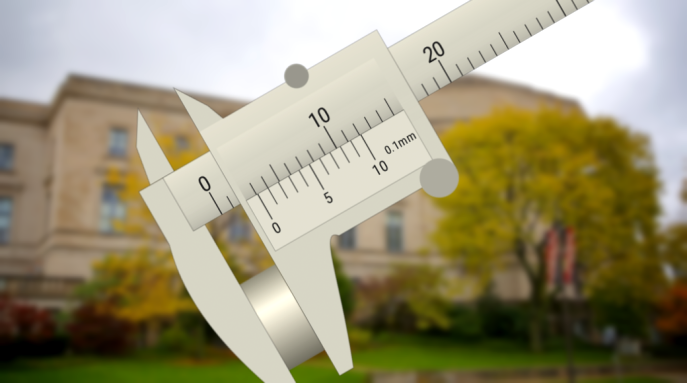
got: 3.1 mm
